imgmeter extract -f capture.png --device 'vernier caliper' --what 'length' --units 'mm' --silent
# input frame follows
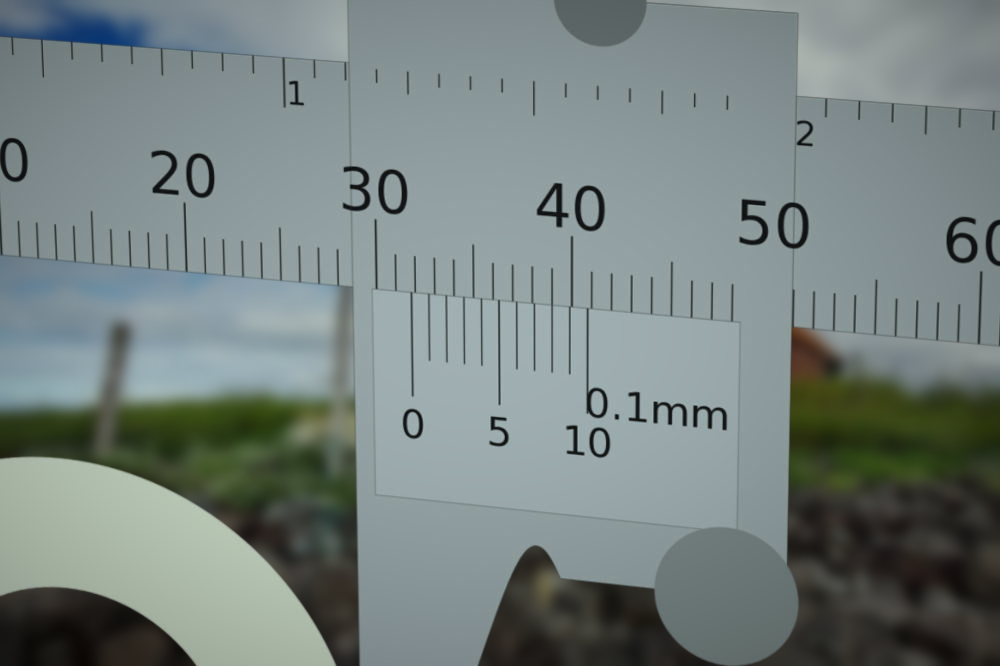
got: 31.8 mm
